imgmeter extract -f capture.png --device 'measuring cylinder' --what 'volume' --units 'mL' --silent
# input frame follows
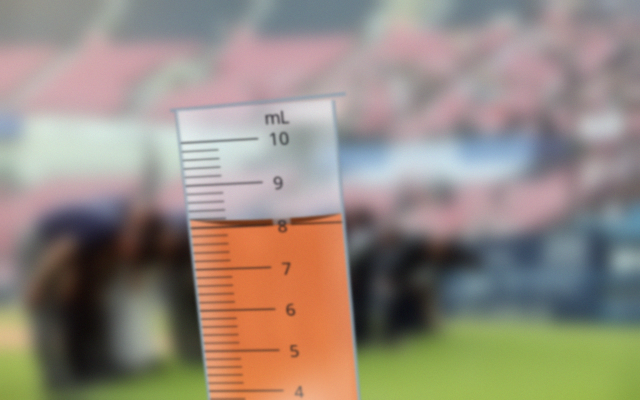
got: 8 mL
